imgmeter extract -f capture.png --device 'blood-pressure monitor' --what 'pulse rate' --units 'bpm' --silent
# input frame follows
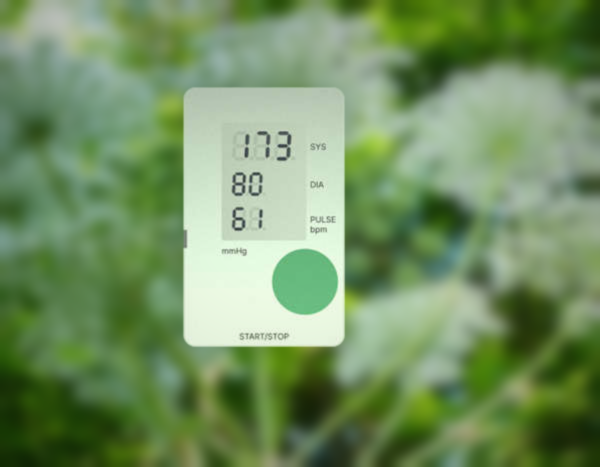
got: 61 bpm
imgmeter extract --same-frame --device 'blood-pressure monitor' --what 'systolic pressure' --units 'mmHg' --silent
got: 173 mmHg
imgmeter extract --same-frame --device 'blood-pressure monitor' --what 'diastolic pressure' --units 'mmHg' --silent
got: 80 mmHg
